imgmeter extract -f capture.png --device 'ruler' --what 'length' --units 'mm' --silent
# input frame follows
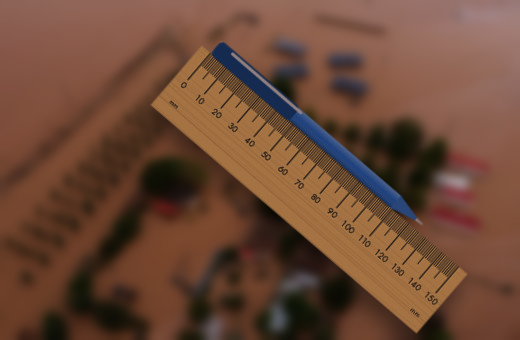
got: 125 mm
